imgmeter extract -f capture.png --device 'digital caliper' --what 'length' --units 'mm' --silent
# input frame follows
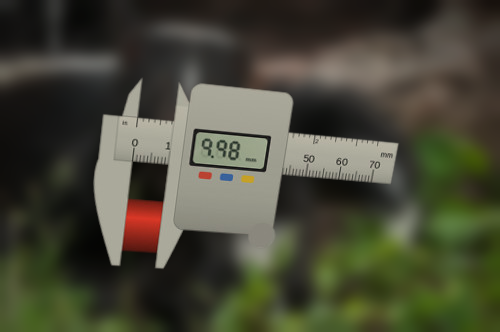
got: 9.98 mm
